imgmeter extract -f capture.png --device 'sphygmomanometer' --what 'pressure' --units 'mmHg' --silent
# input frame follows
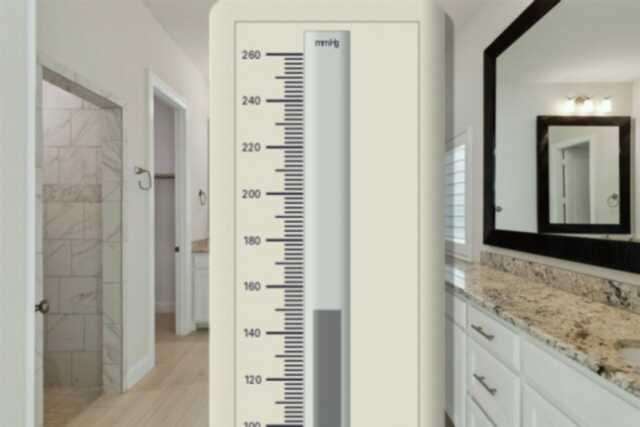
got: 150 mmHg
